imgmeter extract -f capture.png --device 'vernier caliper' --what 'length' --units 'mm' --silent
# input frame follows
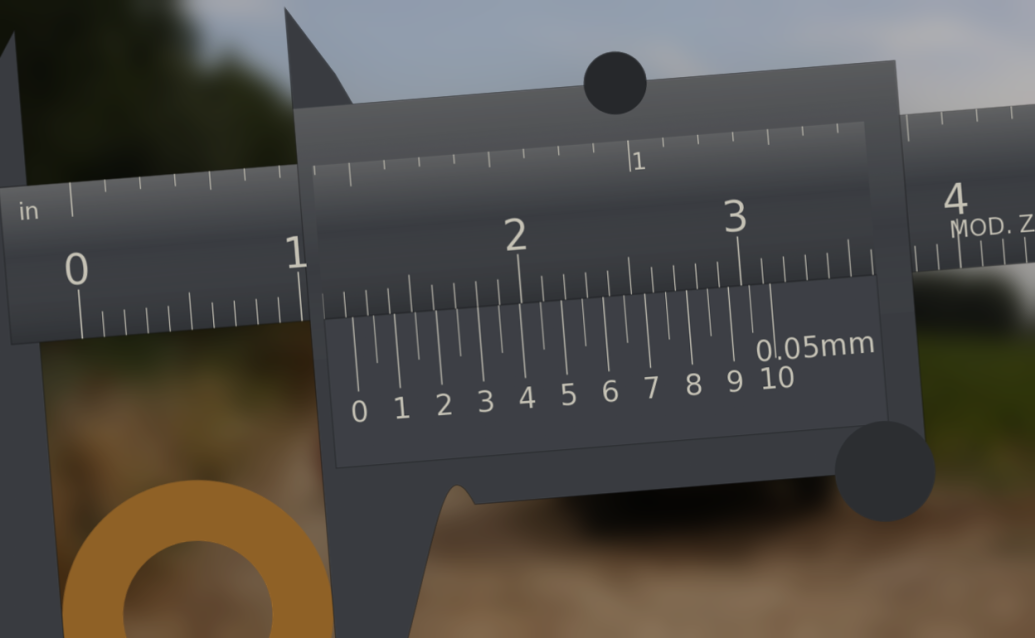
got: 12.30 mm
